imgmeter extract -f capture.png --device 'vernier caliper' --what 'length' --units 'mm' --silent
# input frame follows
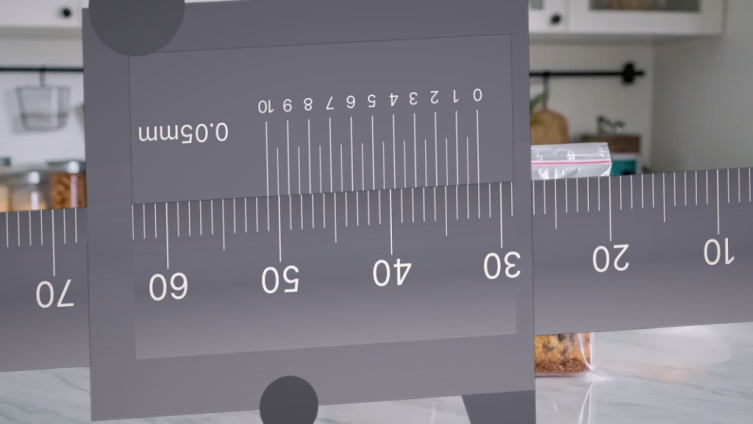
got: 32.0 mm
